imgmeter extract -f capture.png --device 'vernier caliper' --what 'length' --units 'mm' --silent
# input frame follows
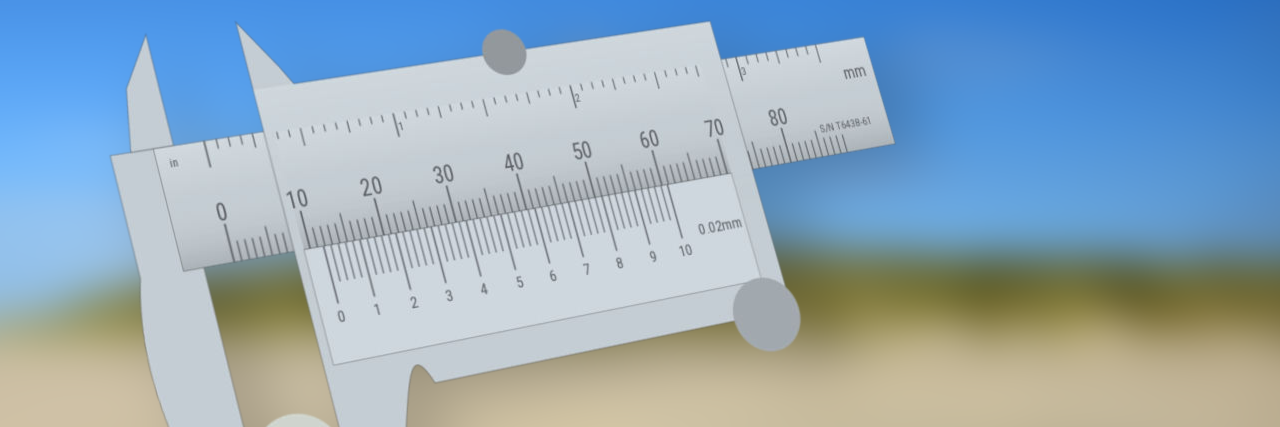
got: 11.8 mm
